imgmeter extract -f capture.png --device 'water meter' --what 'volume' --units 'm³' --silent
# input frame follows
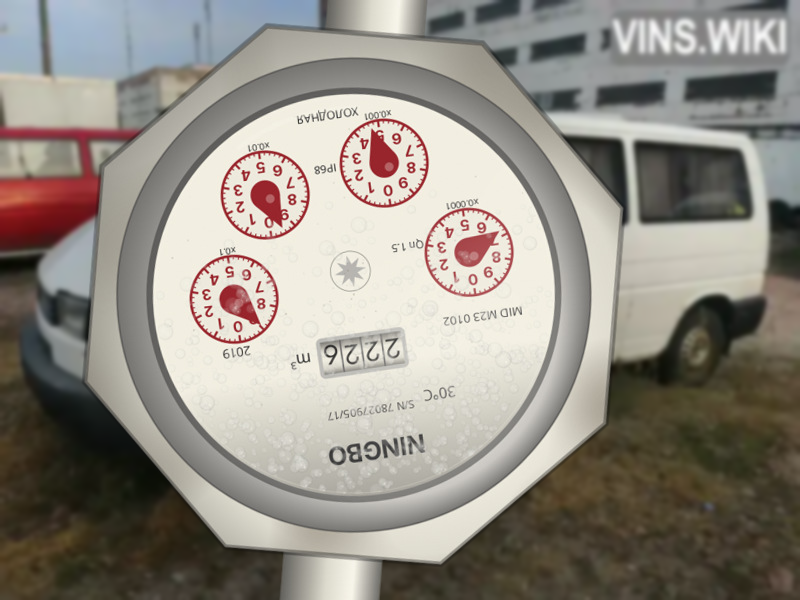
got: 2225.8946 m³
